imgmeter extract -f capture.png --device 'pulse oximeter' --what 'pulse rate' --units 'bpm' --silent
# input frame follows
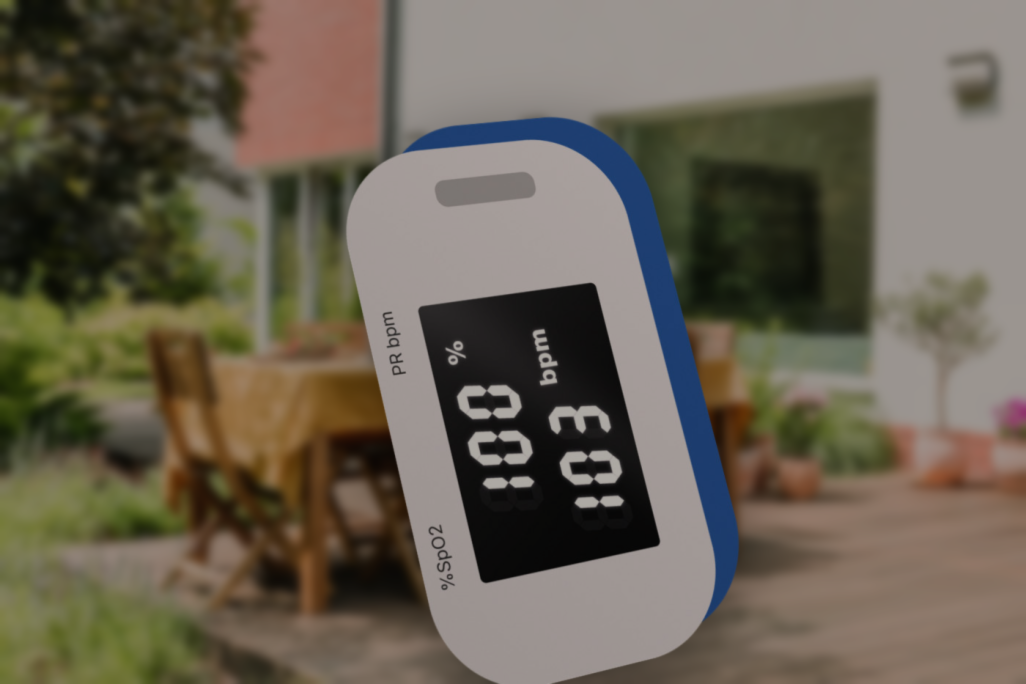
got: 103 bpm
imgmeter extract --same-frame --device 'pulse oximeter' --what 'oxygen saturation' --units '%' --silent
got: 100 %
